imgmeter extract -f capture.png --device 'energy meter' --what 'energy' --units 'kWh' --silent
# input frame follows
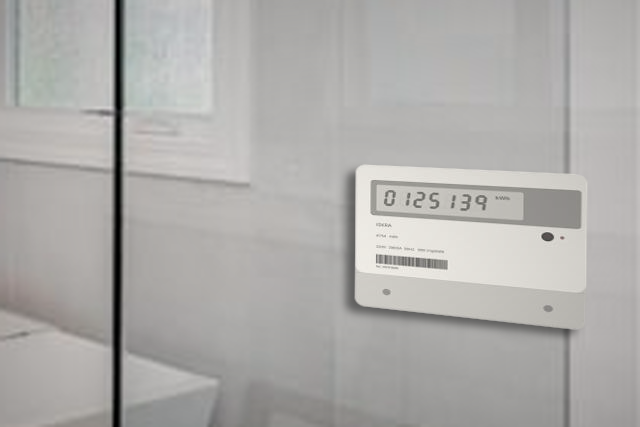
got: 125139 kWh
